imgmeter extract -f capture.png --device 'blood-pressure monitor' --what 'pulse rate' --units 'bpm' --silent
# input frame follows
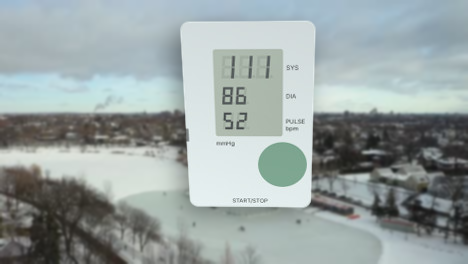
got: 52 bpm
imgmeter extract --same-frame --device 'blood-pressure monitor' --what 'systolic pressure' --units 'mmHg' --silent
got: 111 mmHg
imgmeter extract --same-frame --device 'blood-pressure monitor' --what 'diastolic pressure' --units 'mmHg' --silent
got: 86 mmHg
